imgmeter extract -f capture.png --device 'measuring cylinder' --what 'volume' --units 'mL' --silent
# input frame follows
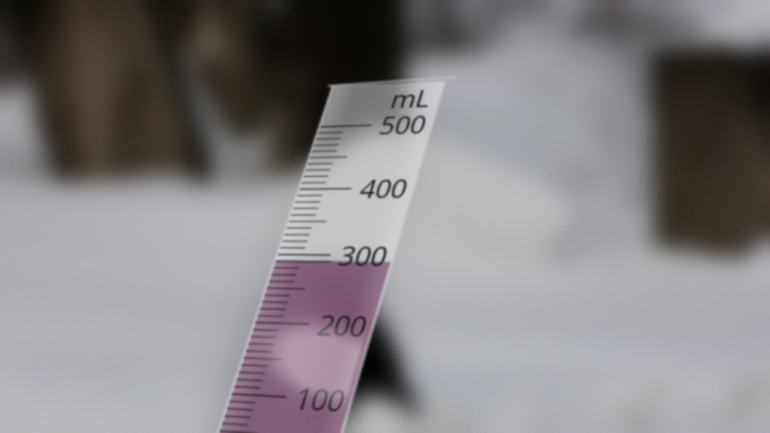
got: 290 mL
